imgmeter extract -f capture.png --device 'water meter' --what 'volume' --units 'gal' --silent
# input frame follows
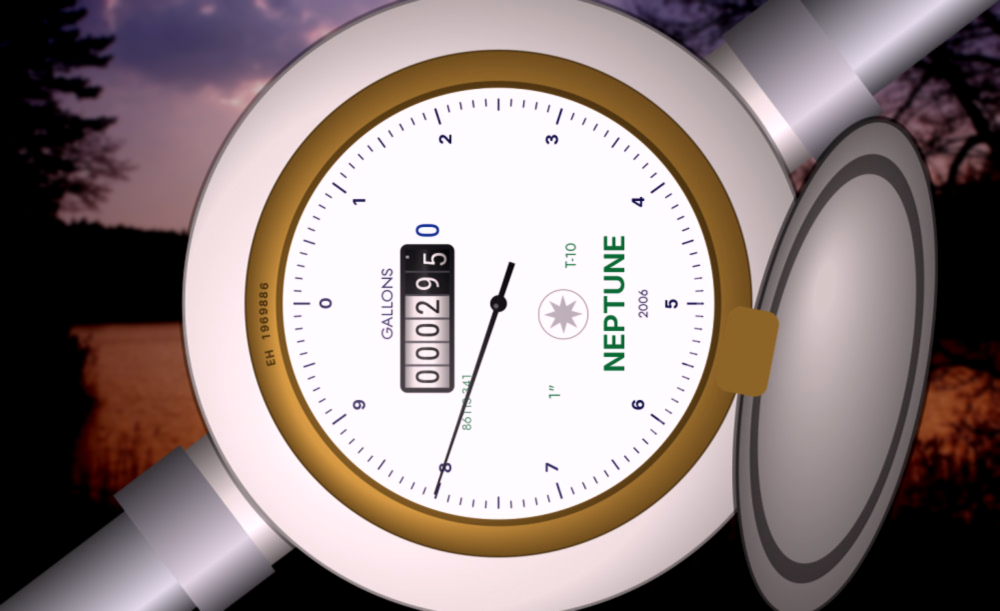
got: 2948.0 gal
